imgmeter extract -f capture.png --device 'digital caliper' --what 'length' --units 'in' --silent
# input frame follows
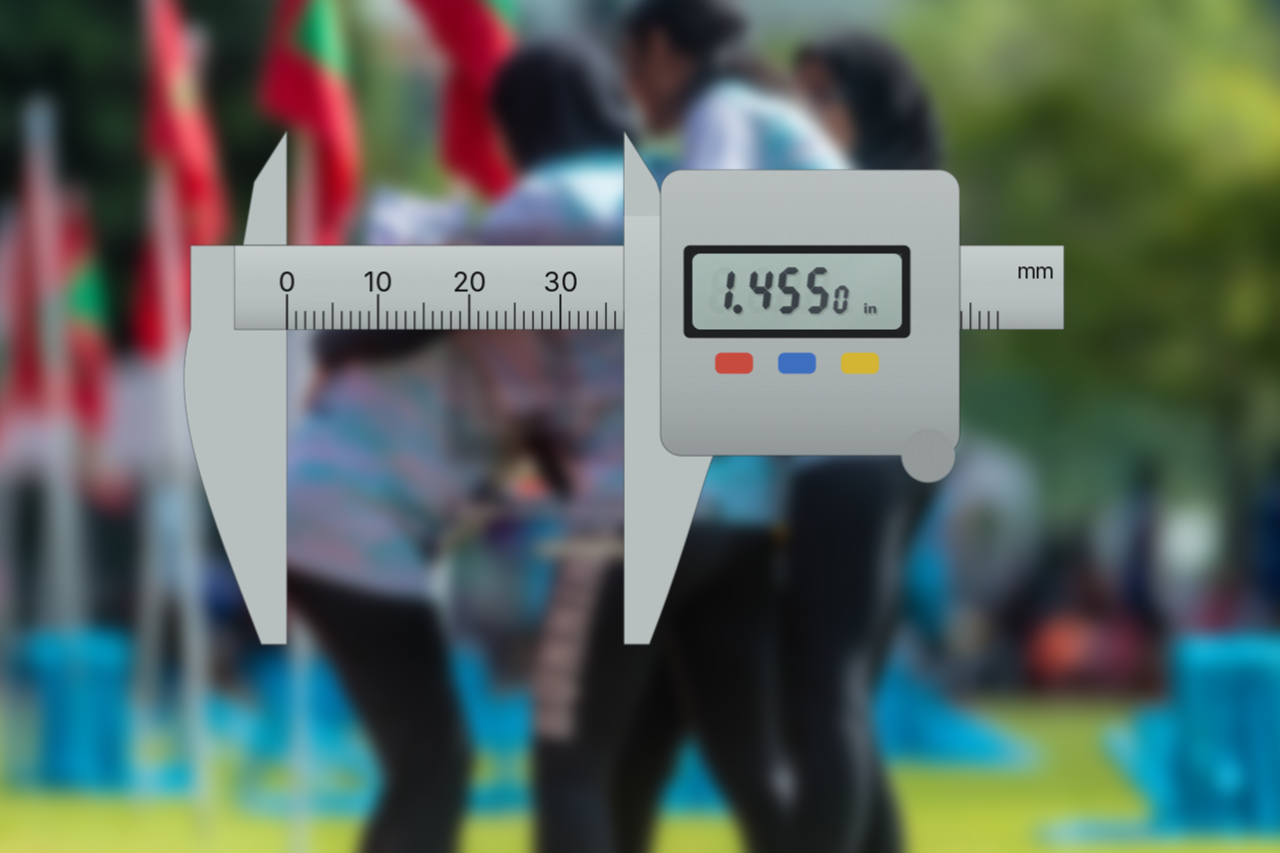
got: 1.4550 in
